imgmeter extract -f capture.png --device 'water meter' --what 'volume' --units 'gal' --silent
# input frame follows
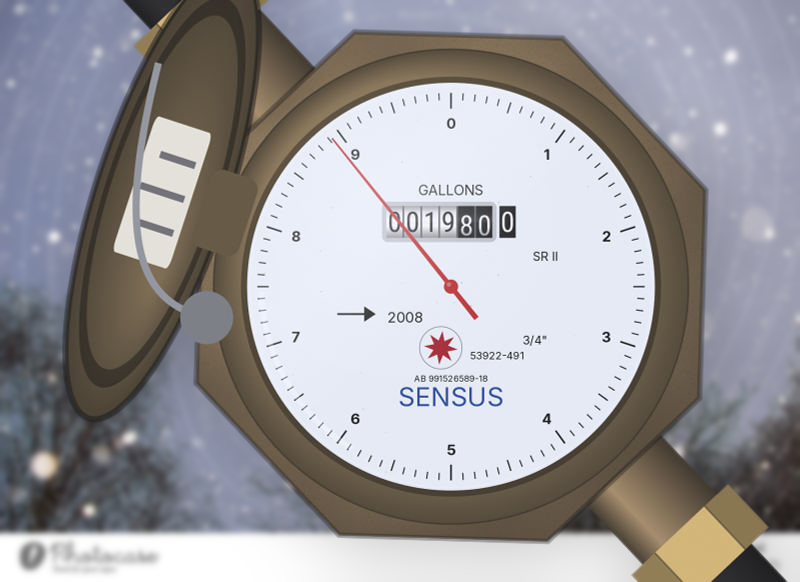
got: 19798.9 gal
